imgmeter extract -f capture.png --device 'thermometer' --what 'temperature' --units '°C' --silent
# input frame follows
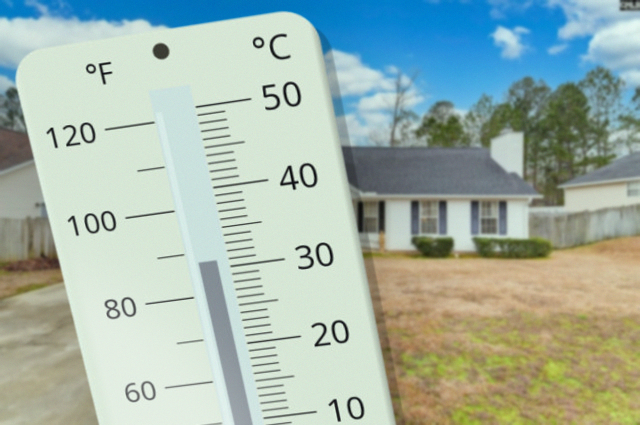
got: 31 °C
